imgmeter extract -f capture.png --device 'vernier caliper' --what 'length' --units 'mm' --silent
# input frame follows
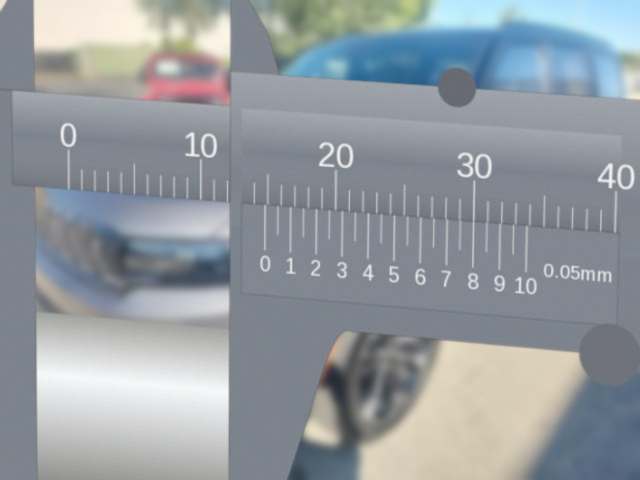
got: 14.8 mm
